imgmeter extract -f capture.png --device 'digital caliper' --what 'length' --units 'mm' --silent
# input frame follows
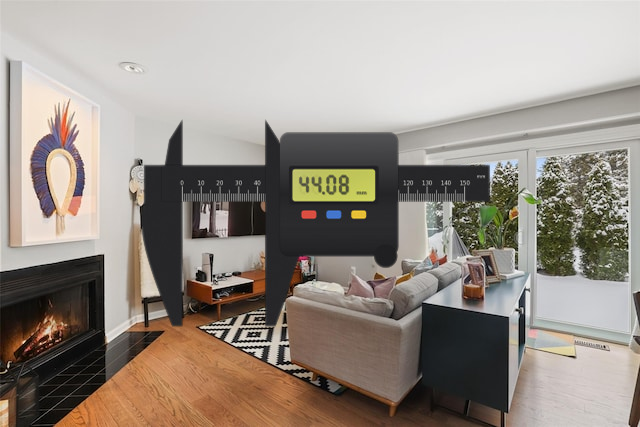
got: 44.08 mm
